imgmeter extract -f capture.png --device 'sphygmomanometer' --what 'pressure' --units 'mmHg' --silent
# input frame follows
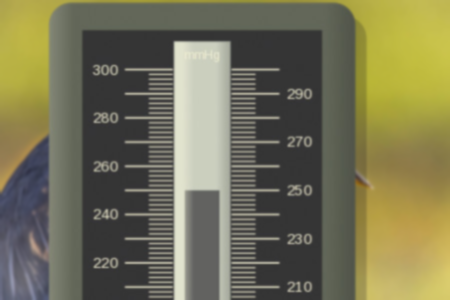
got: 250 mmHg
